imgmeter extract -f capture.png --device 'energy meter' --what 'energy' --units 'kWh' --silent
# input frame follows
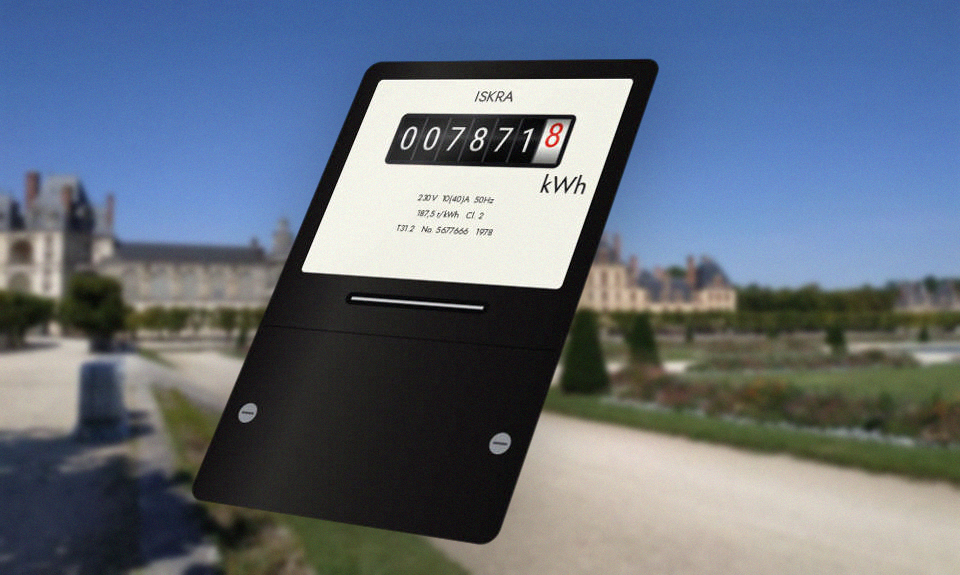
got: 7871.8 kWh
